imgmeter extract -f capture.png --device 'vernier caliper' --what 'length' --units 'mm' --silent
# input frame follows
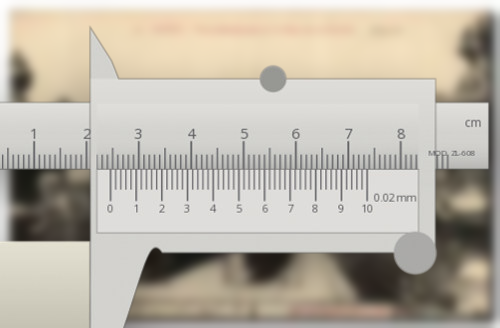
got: 24.6 mm
